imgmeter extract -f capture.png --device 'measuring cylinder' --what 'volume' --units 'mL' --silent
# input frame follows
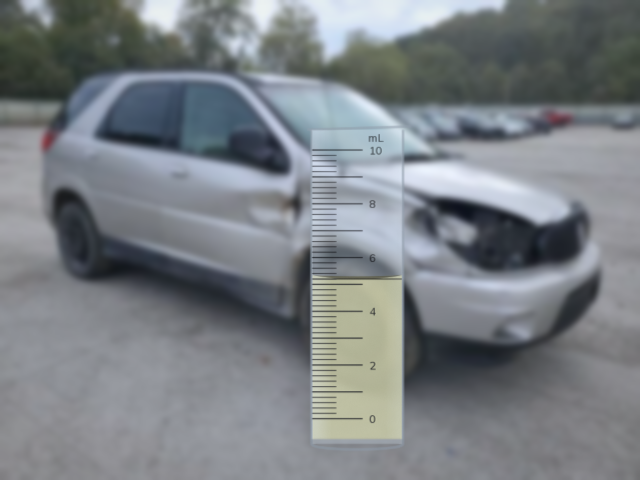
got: 5.2 mL
